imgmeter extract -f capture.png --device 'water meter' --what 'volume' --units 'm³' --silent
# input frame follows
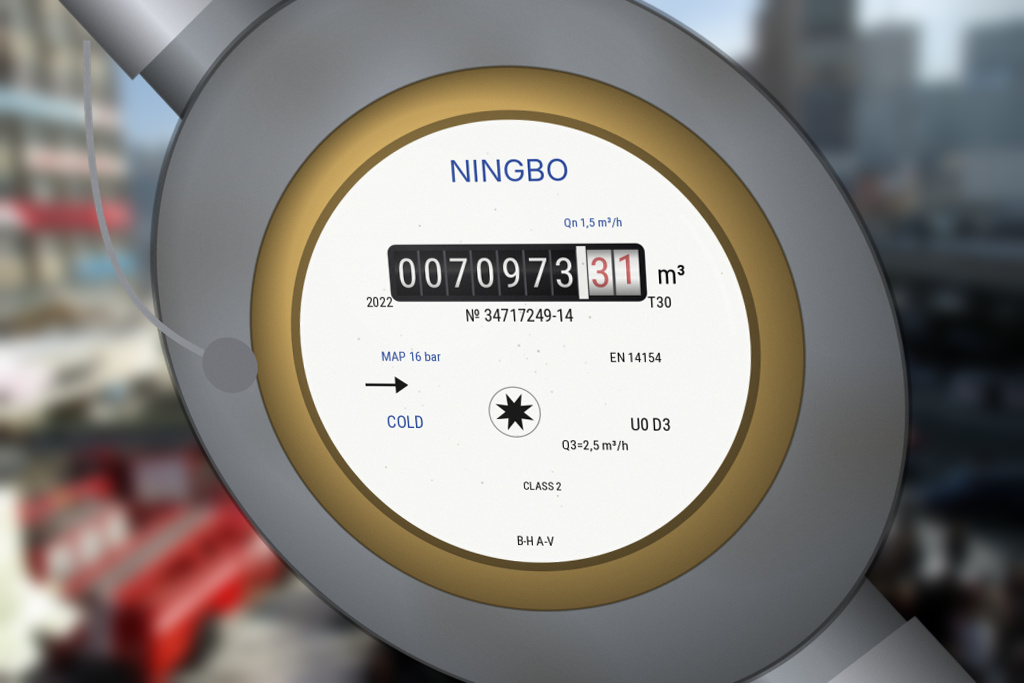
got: 70973.31 m³
